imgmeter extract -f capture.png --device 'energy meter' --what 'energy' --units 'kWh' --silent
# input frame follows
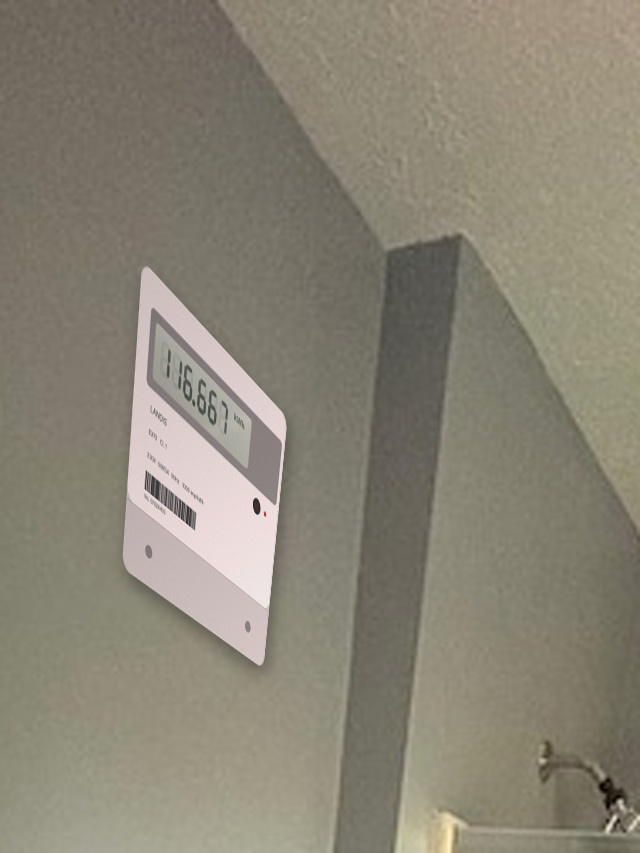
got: 116.667 kWh
